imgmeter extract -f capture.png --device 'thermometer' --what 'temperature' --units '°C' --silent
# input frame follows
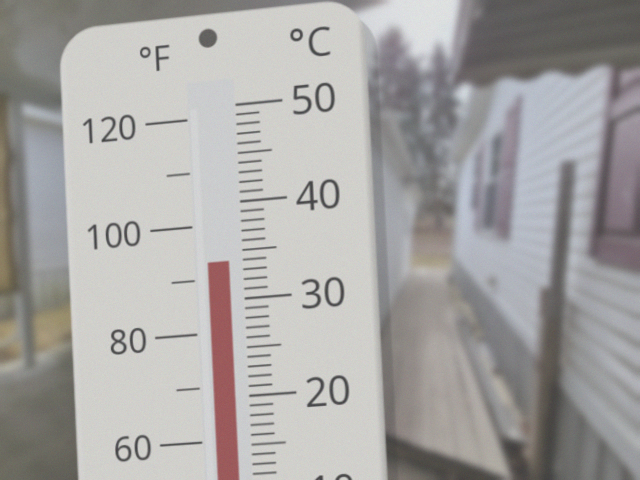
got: 34 °C
